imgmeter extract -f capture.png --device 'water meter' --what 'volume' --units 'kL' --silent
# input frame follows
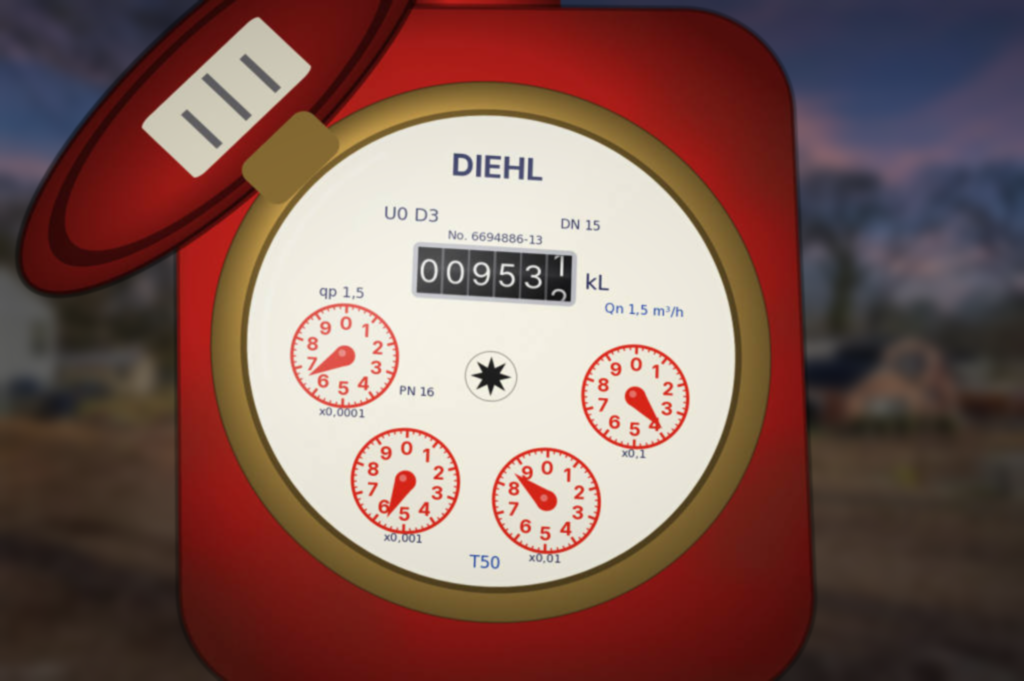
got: 9531.3856 kL
